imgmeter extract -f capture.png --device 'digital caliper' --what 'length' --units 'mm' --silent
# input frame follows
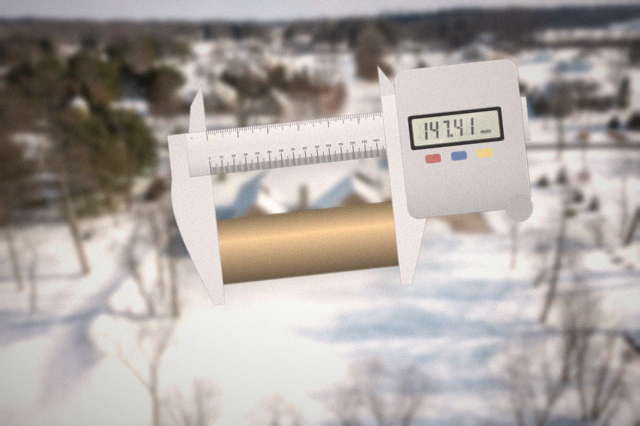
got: 147.41 mm
